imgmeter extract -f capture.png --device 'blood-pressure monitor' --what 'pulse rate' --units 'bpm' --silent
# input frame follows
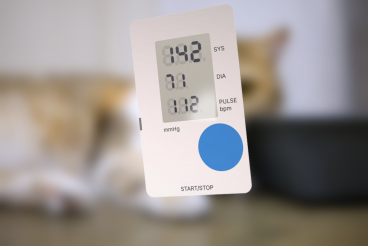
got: 112 bpm
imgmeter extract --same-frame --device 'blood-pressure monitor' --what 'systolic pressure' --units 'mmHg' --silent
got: 142 mmHg
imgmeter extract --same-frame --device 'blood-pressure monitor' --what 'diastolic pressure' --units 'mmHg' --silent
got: 71 mmHg
